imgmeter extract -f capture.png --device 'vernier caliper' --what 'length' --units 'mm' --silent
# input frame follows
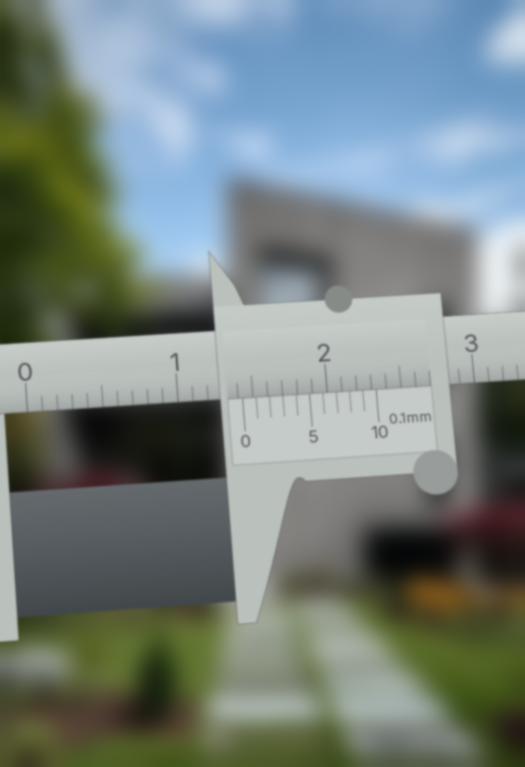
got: 14.3 mm
